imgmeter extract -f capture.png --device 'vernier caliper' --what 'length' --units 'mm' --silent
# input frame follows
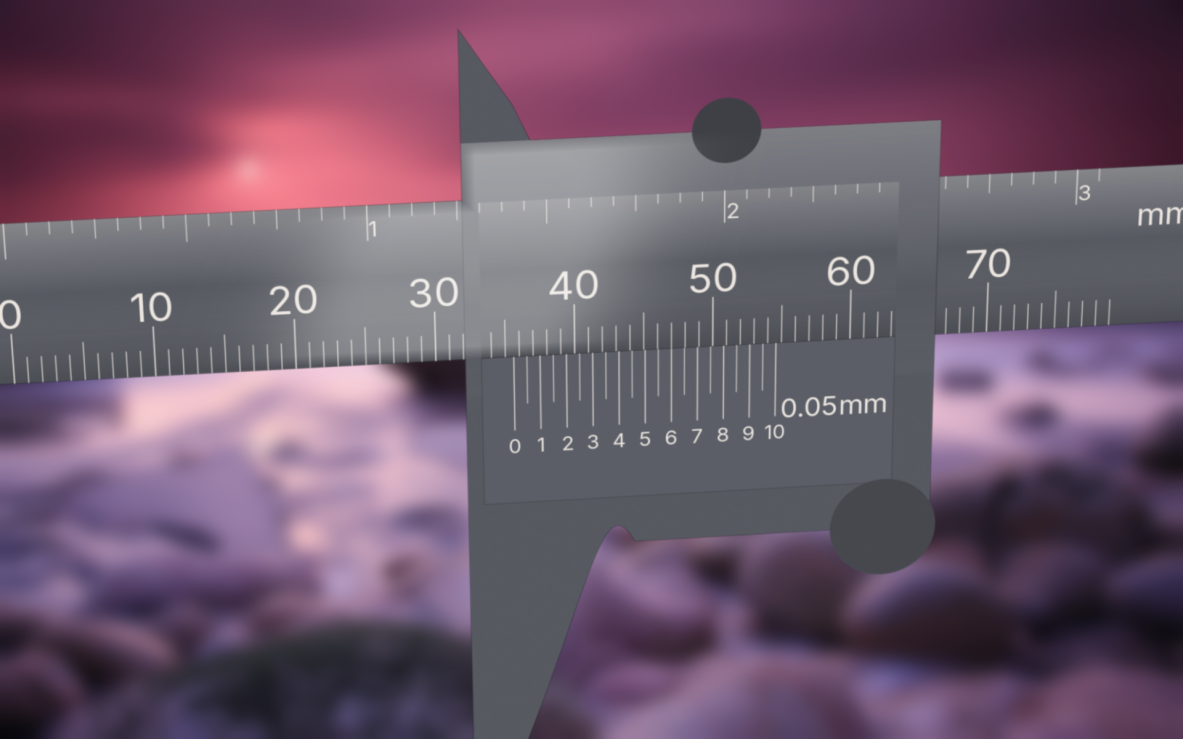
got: 35.6 mm
